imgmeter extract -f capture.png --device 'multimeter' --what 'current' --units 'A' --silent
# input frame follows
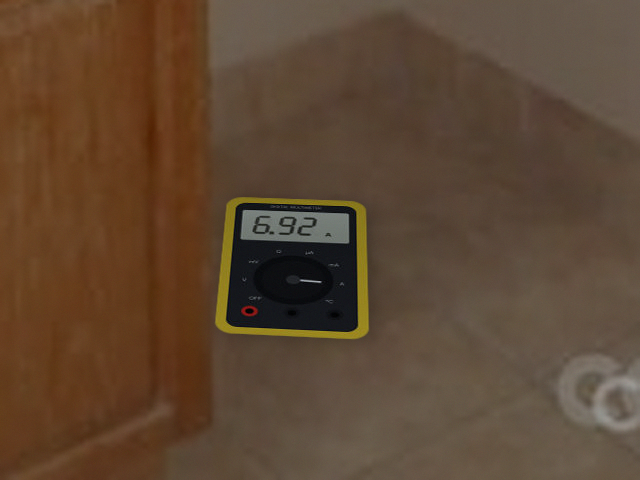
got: 6.92 A
